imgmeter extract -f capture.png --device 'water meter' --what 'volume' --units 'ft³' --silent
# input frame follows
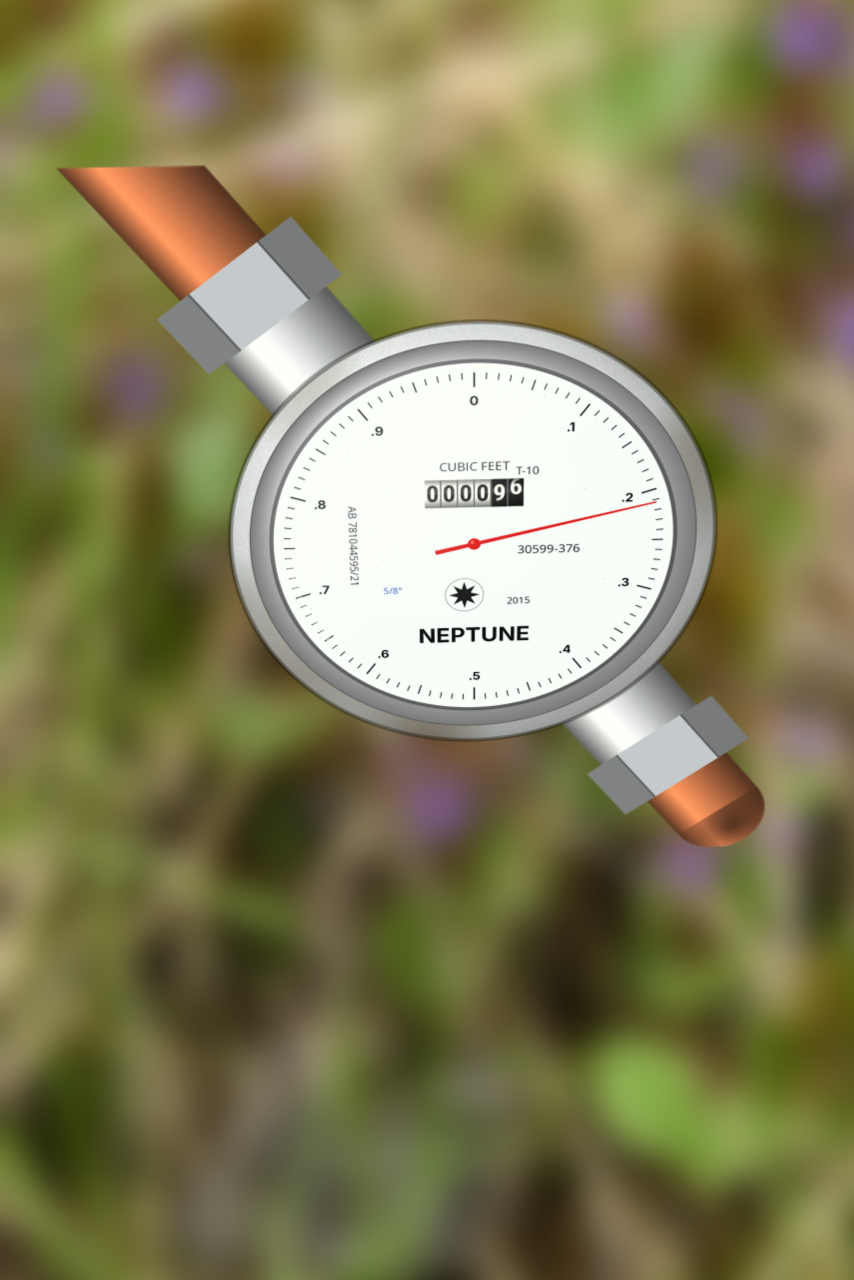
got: 96.21 ft³
